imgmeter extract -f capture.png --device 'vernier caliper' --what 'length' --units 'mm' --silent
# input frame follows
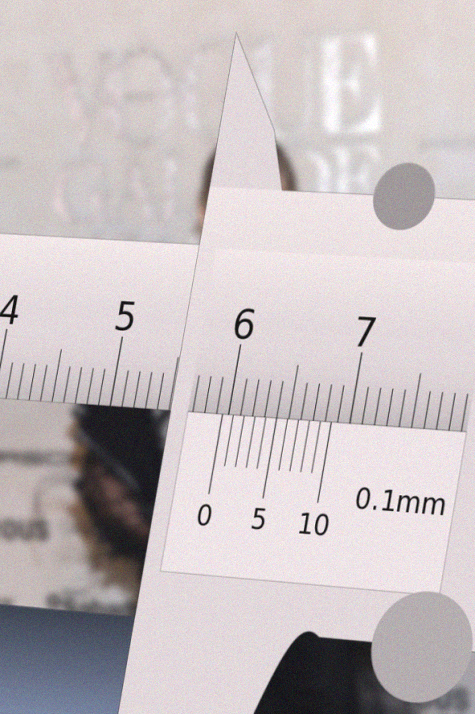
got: 59.5 mm
